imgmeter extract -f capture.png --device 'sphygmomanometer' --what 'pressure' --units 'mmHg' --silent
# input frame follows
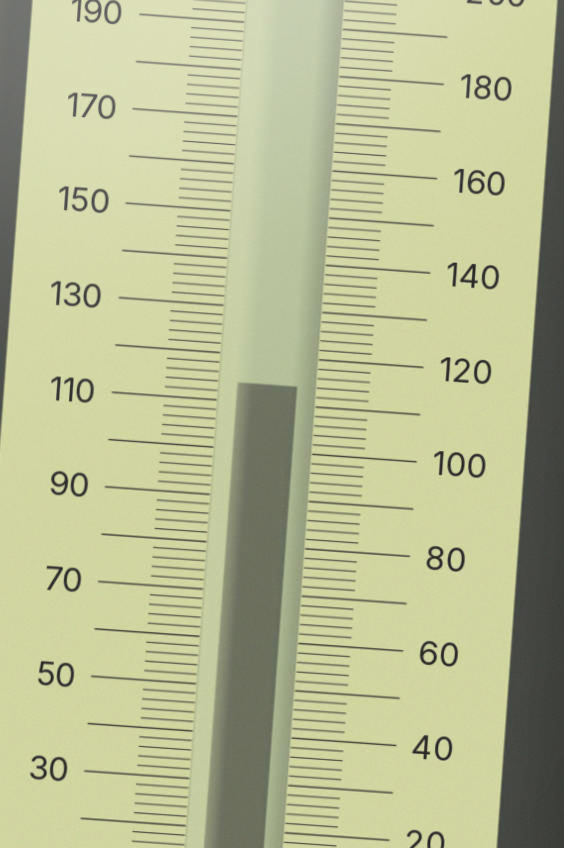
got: 114 mmHg
